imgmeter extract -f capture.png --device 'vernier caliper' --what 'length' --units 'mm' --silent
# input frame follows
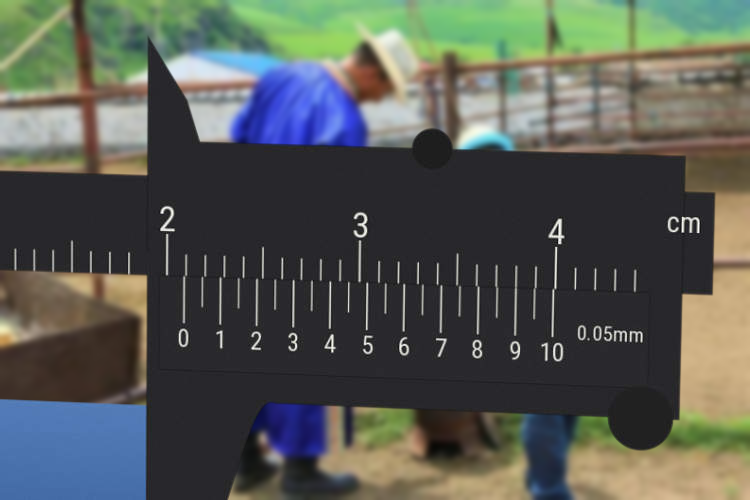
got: 20.9 mm
